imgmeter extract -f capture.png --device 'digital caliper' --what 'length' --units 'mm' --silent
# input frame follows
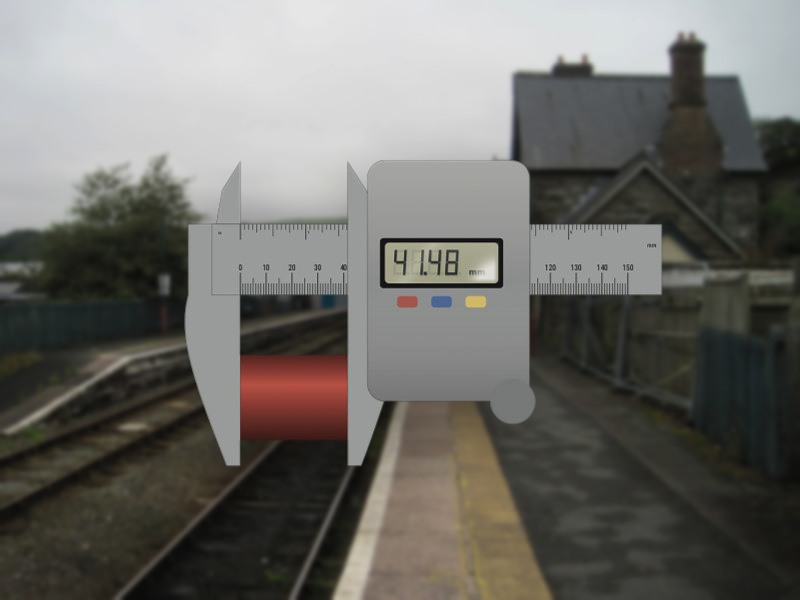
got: 41.48 mm
